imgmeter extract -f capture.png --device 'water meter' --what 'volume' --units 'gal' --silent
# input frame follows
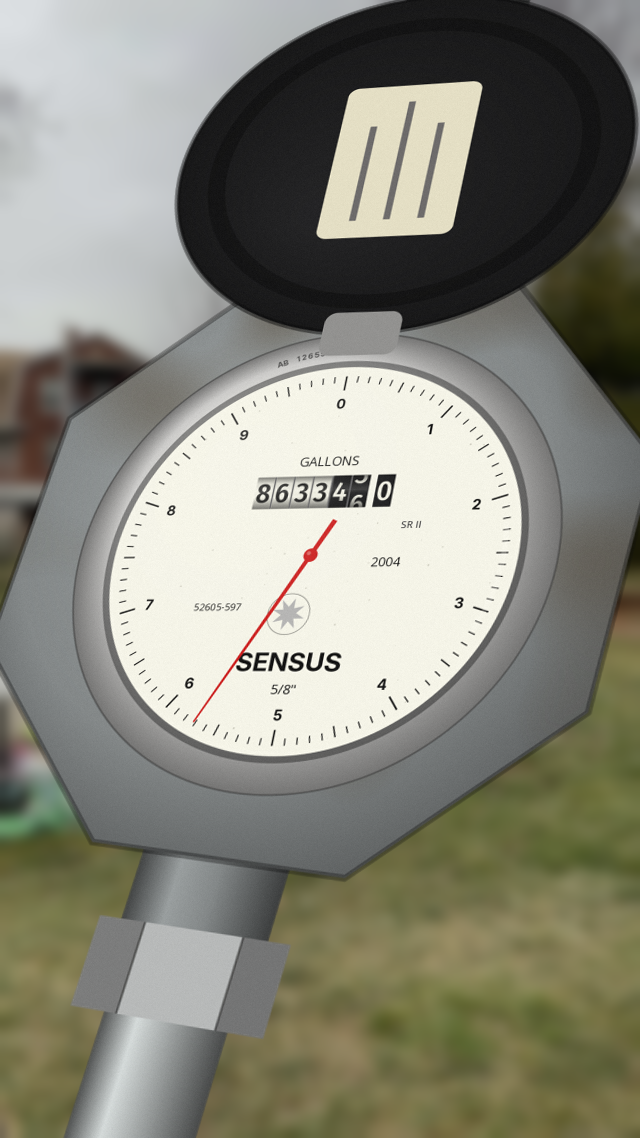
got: 8633455.7 gal
